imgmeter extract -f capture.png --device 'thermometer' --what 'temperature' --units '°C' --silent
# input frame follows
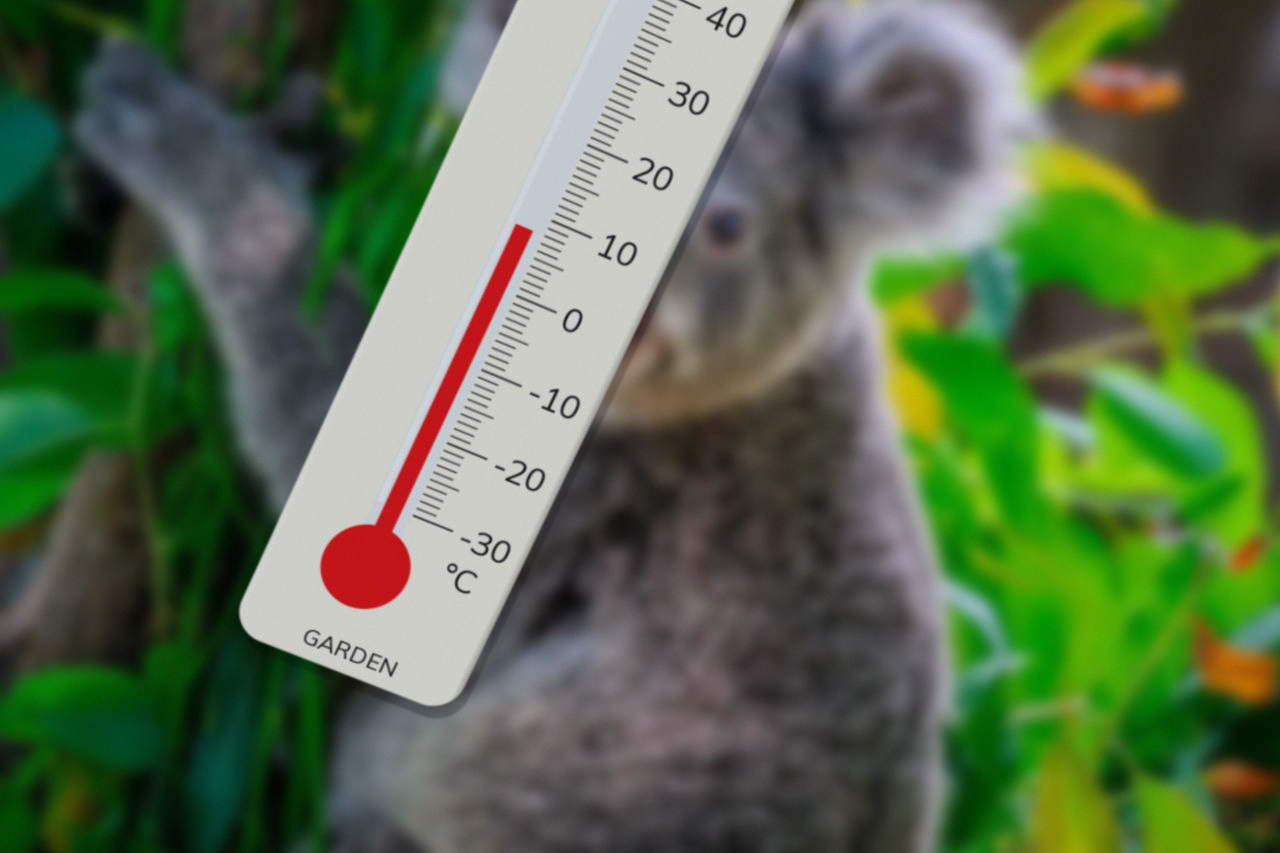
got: 8 °C
